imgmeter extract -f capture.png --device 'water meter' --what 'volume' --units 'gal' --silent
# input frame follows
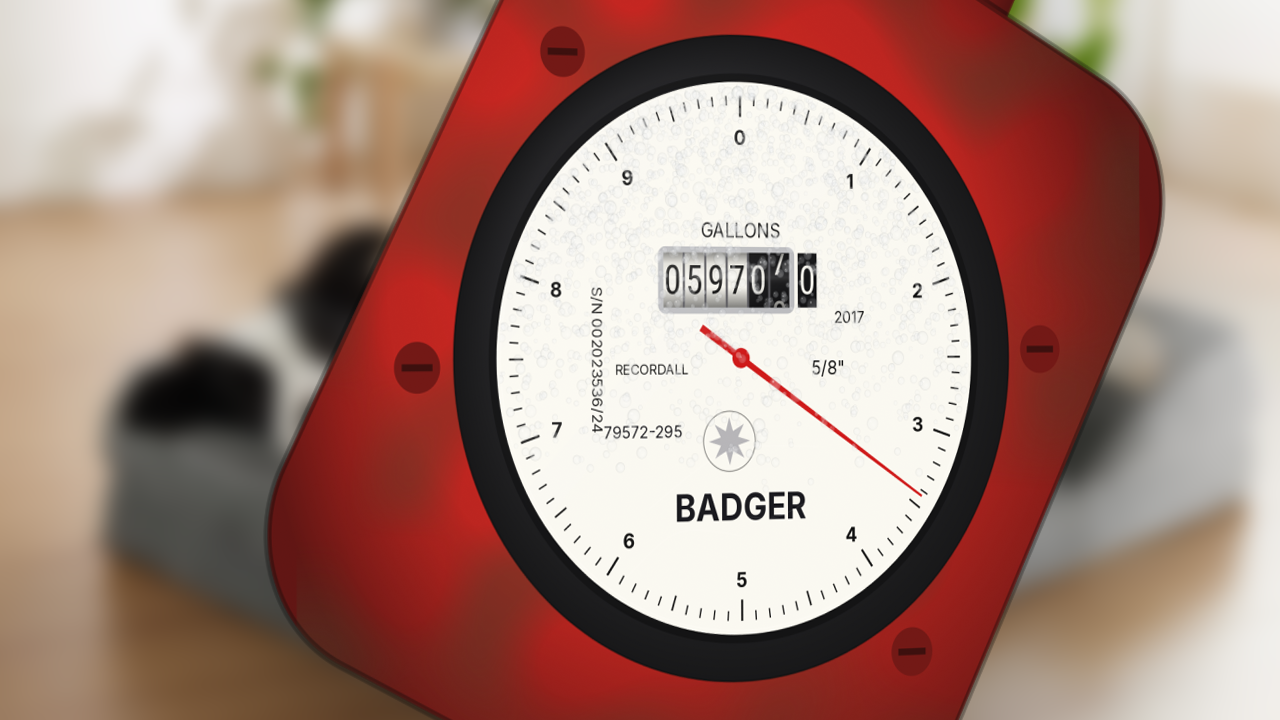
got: 597073.4 gal
